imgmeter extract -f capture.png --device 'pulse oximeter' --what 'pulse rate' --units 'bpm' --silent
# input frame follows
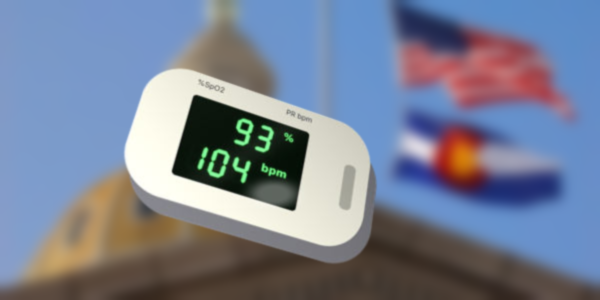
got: 104 bpm
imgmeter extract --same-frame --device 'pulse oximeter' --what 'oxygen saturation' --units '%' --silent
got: 93 %
